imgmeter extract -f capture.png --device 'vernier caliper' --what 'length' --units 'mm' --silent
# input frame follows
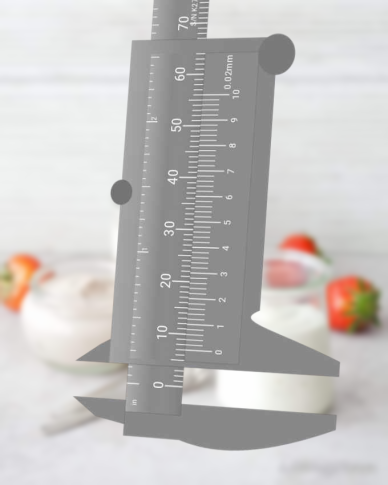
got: 7.0 mm
